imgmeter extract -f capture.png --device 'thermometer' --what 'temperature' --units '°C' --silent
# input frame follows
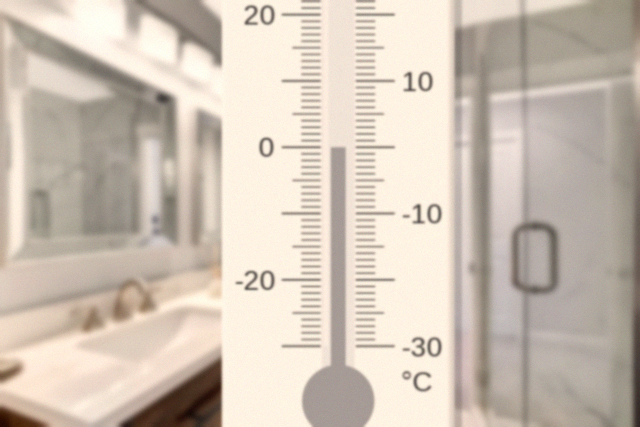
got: 0 °C
